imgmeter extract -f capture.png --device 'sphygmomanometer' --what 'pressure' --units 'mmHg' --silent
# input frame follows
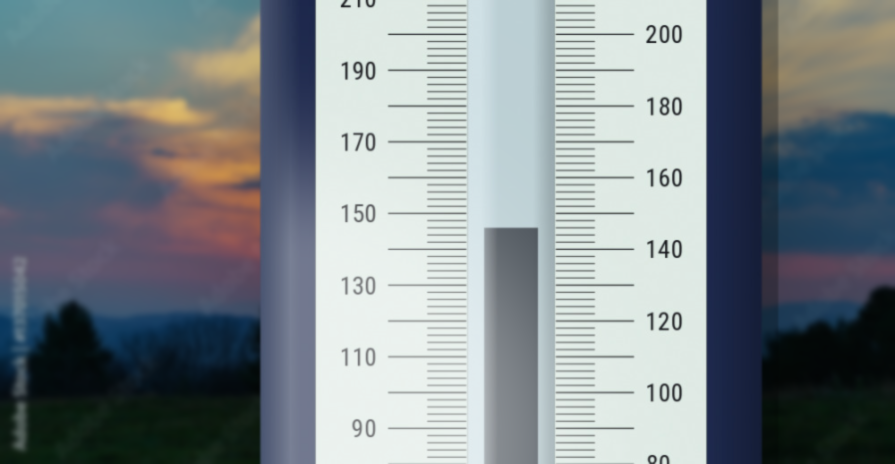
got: 146 mmHg
